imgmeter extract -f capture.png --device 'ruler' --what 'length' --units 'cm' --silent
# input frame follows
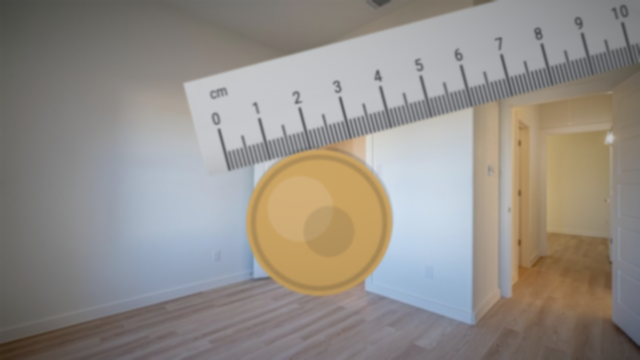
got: 3.5 cm
